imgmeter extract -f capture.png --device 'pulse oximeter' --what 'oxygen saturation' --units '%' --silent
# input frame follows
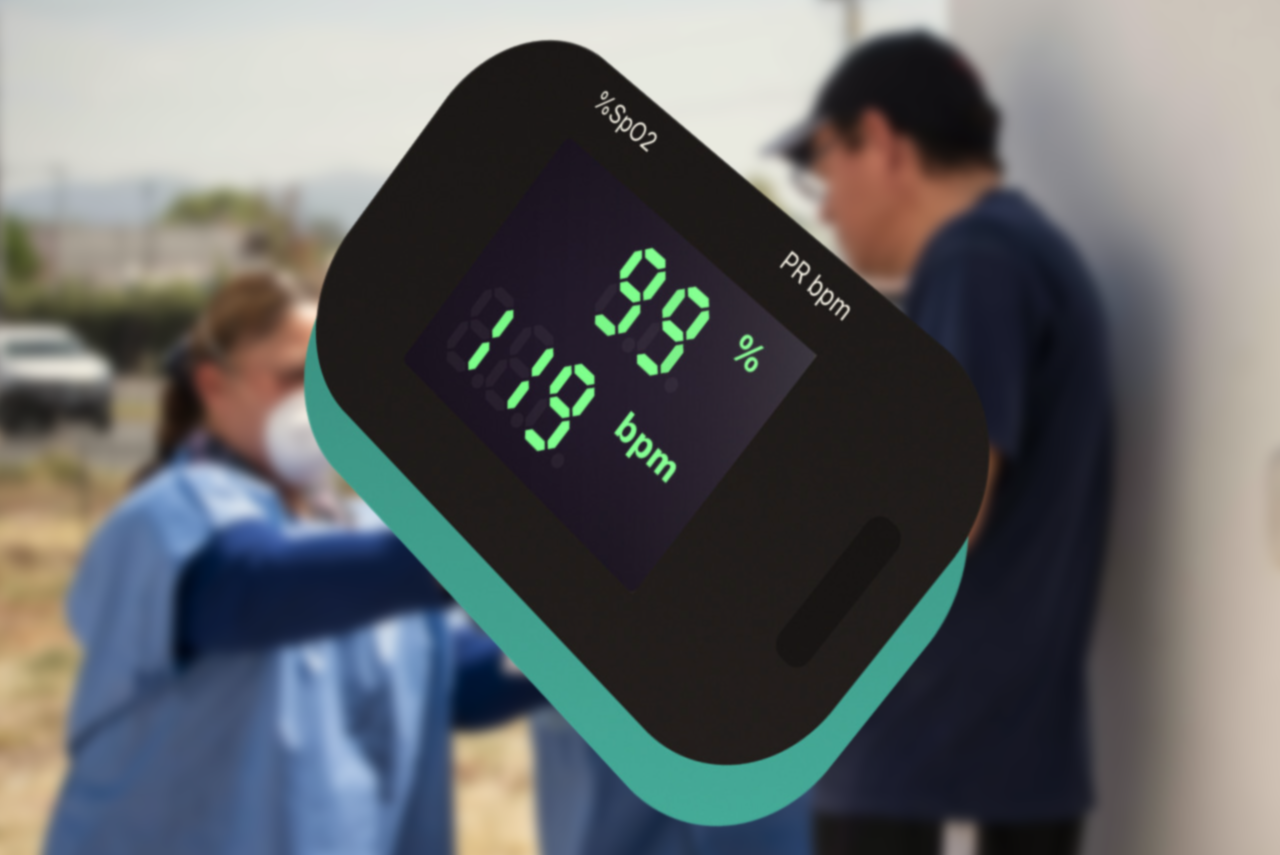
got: 99 %
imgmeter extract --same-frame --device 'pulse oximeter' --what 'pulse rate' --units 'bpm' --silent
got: 119 bpm
